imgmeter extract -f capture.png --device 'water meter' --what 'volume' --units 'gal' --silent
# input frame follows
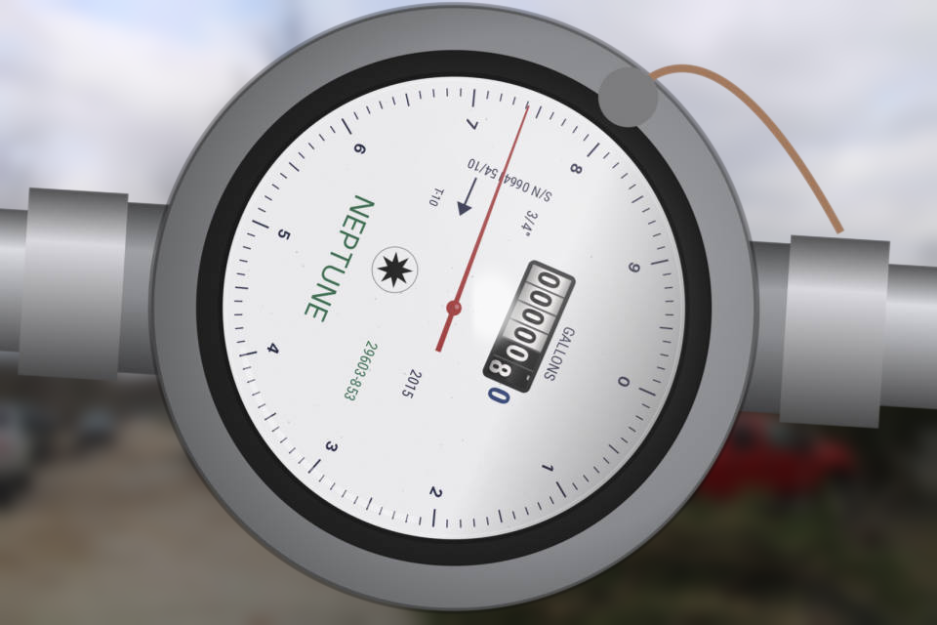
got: 77.4 gal
